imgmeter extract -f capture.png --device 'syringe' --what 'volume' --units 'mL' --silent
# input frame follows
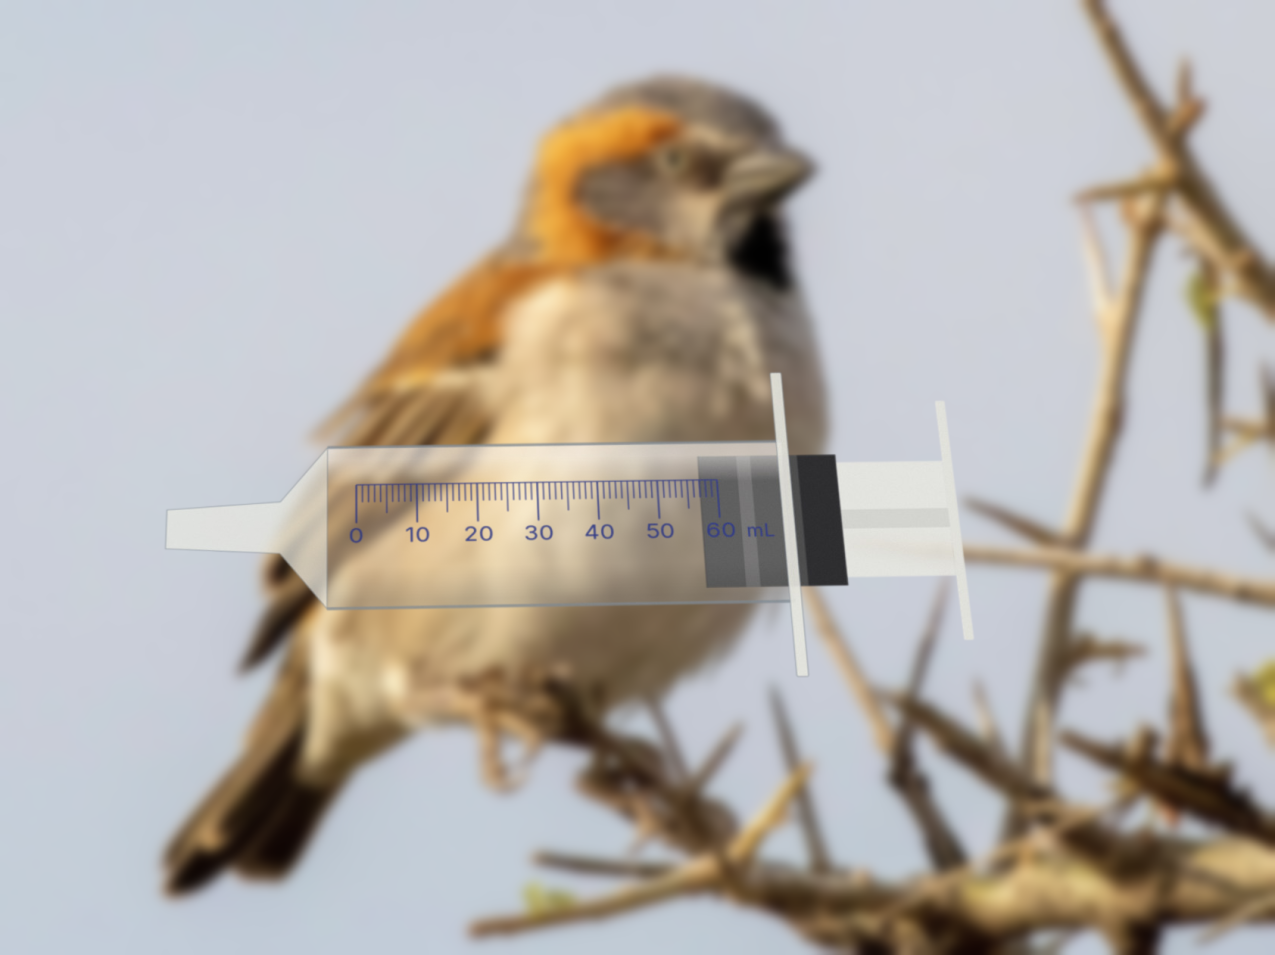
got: 57 mL
